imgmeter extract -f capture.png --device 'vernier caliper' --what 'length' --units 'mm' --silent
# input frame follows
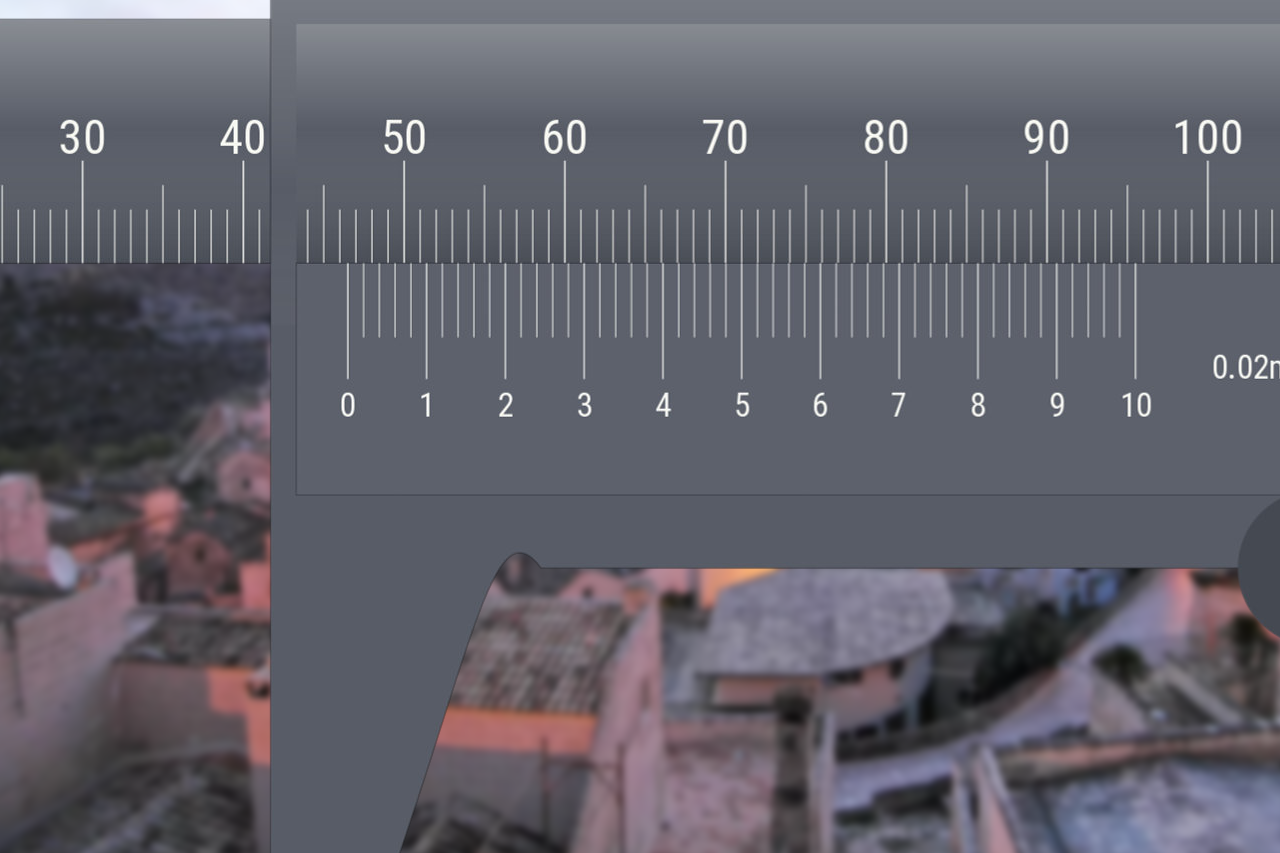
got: 46.5 mm
